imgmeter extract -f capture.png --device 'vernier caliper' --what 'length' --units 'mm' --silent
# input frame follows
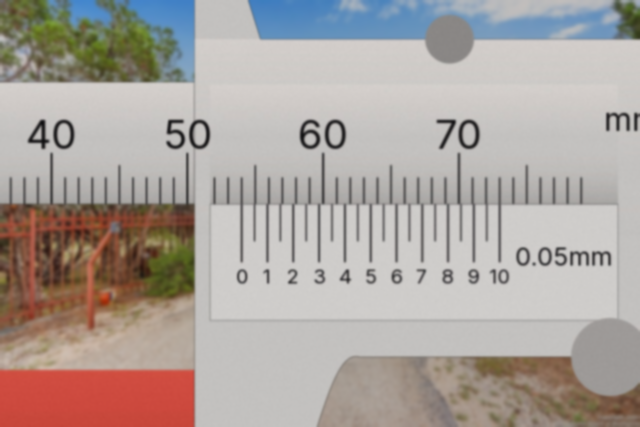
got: 54.0 mm
